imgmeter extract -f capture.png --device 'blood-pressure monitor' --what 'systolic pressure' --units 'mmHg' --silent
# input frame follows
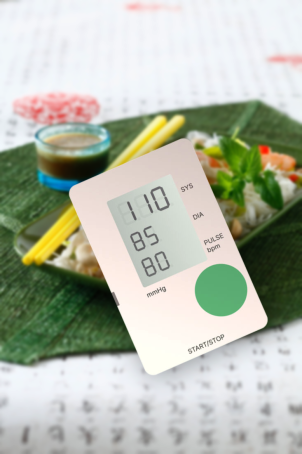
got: 110 mmHg
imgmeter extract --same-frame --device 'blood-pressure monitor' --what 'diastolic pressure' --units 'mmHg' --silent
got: 85 mmHg
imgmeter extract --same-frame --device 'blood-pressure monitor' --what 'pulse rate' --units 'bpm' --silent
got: 80 bpm
